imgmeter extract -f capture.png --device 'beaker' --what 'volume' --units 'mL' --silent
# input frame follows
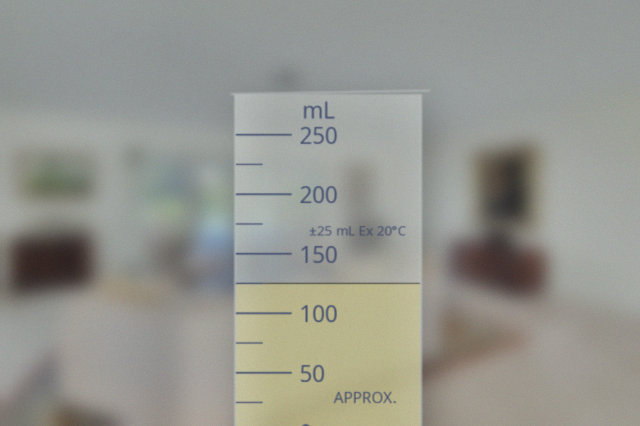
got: 125 mL
